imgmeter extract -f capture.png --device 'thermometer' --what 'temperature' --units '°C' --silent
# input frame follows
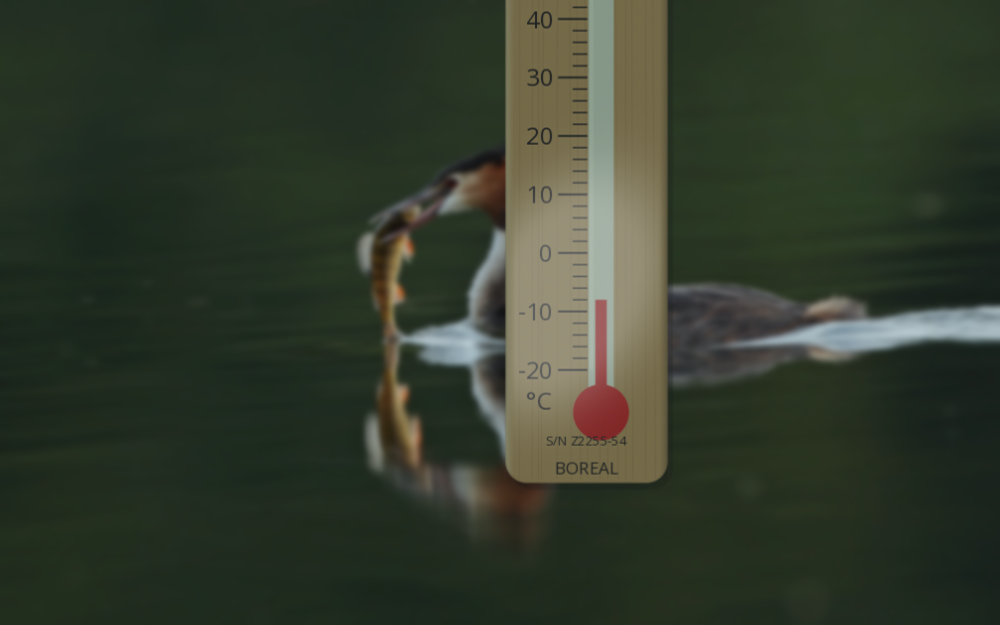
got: -8 °C
